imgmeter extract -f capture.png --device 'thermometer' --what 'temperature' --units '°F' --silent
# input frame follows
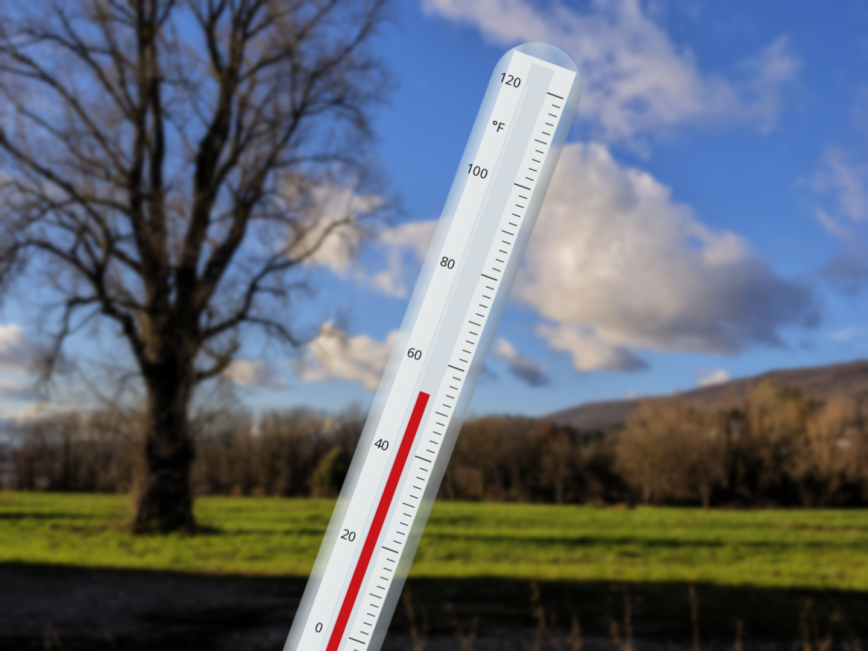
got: 53 °F
